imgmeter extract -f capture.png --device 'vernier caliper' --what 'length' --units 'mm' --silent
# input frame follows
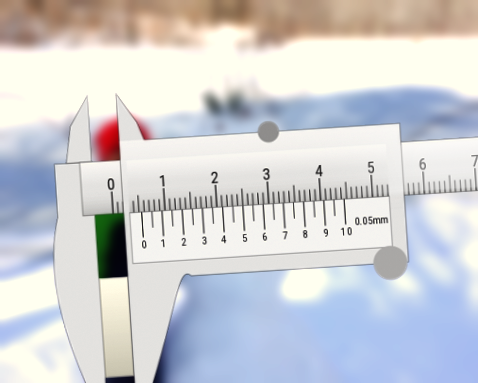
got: 5.5 mm
